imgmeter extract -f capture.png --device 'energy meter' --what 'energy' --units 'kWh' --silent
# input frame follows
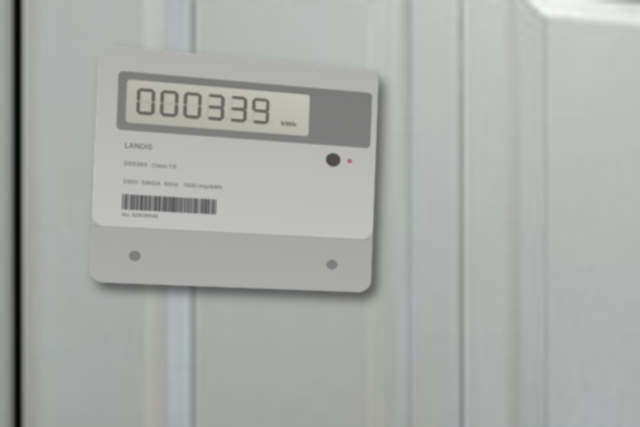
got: 339 kWh
